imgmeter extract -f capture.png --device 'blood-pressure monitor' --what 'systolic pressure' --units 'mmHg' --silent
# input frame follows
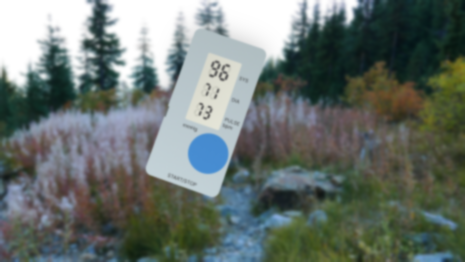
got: 96 mmHg
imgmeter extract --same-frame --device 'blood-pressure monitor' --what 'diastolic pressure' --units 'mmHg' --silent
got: 71 mmHg
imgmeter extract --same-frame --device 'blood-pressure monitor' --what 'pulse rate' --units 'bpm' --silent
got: 73 bpm
